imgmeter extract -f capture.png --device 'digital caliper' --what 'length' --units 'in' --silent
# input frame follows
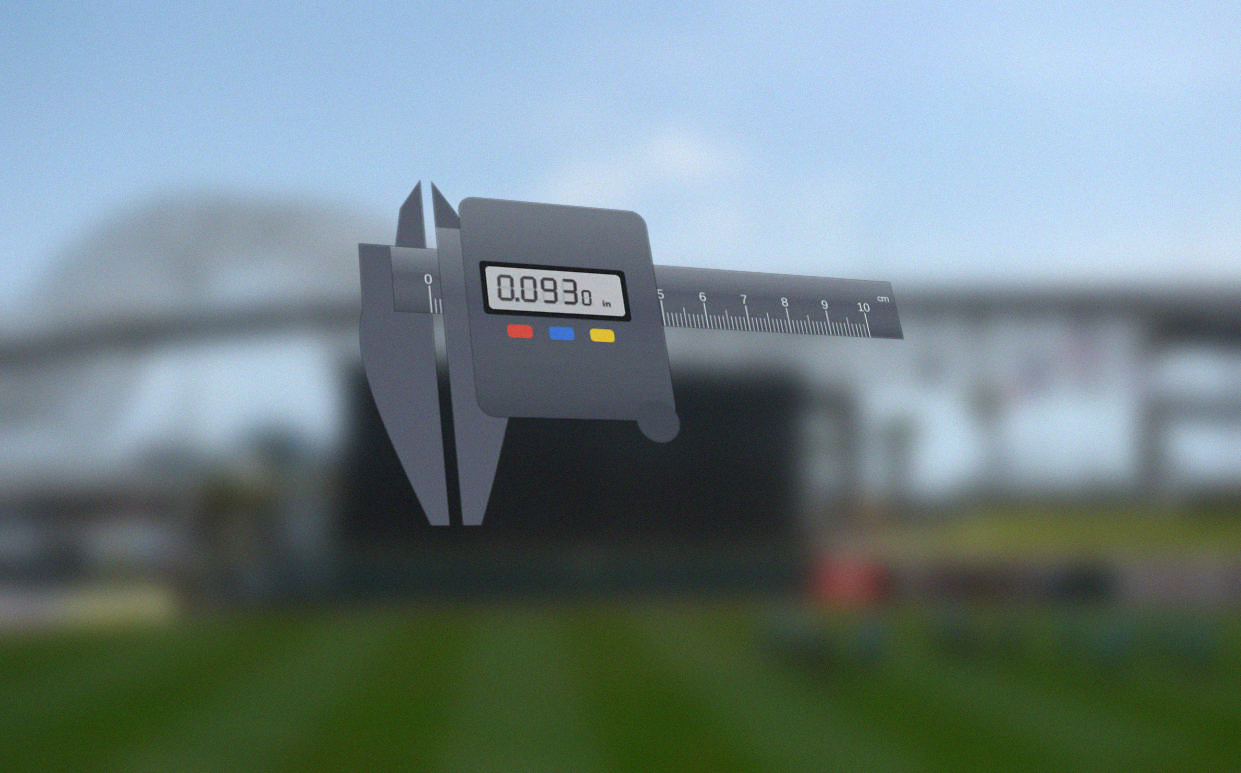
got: 0.0930 in
